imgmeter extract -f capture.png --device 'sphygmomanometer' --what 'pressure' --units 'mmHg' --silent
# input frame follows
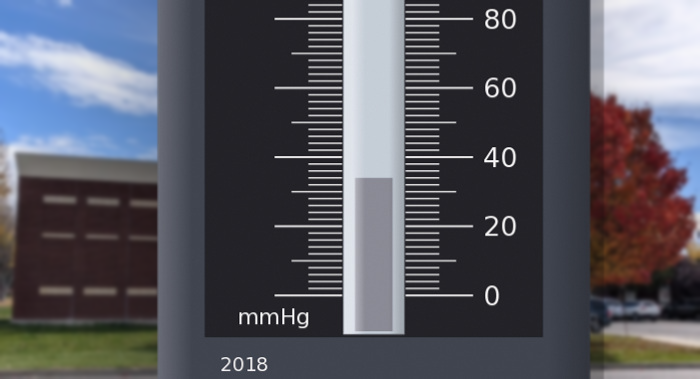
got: 34 mmHg
